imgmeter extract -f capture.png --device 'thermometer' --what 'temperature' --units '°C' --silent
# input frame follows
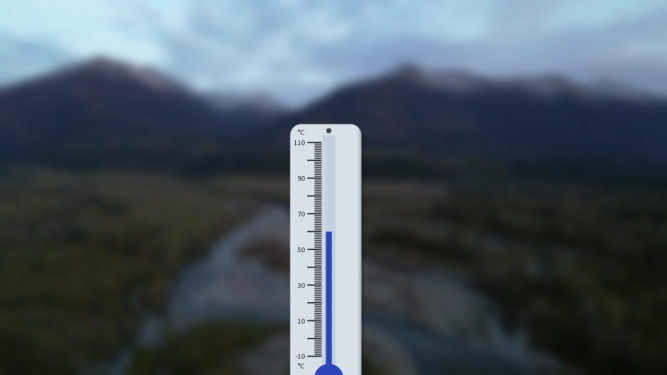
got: 60 °C
